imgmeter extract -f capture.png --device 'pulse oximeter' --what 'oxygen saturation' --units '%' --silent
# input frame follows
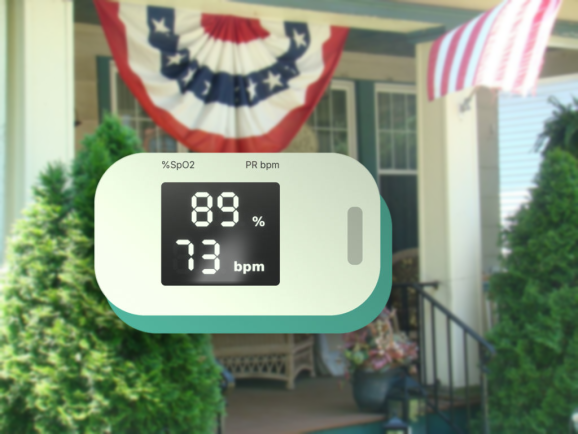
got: 89 %
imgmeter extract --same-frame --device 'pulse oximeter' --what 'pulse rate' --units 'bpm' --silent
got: 73 bpm
